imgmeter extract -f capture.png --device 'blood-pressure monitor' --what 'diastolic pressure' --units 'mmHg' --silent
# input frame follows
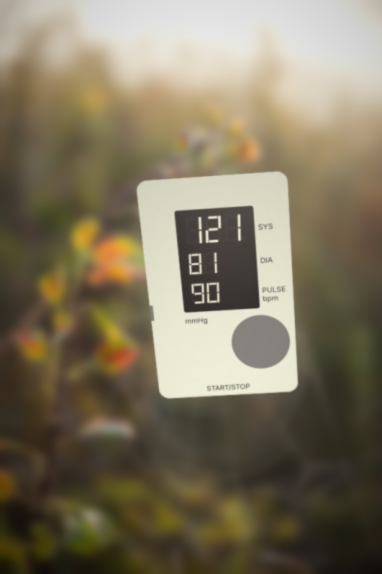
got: 81 mmHg
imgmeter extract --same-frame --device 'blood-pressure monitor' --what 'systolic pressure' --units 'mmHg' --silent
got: 121 mmHg
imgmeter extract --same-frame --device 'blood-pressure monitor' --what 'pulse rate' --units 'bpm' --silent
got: 90 bpm
